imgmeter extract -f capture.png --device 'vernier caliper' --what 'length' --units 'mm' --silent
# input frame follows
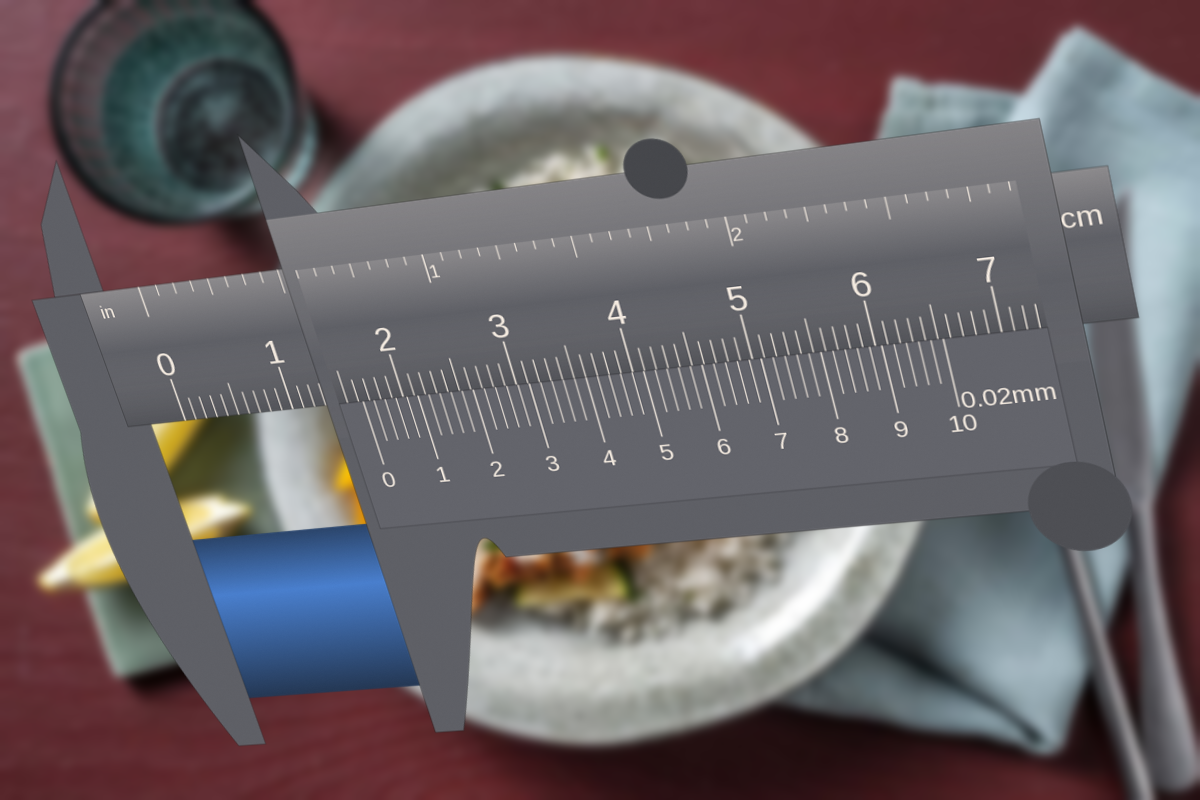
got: 16.4 mm
